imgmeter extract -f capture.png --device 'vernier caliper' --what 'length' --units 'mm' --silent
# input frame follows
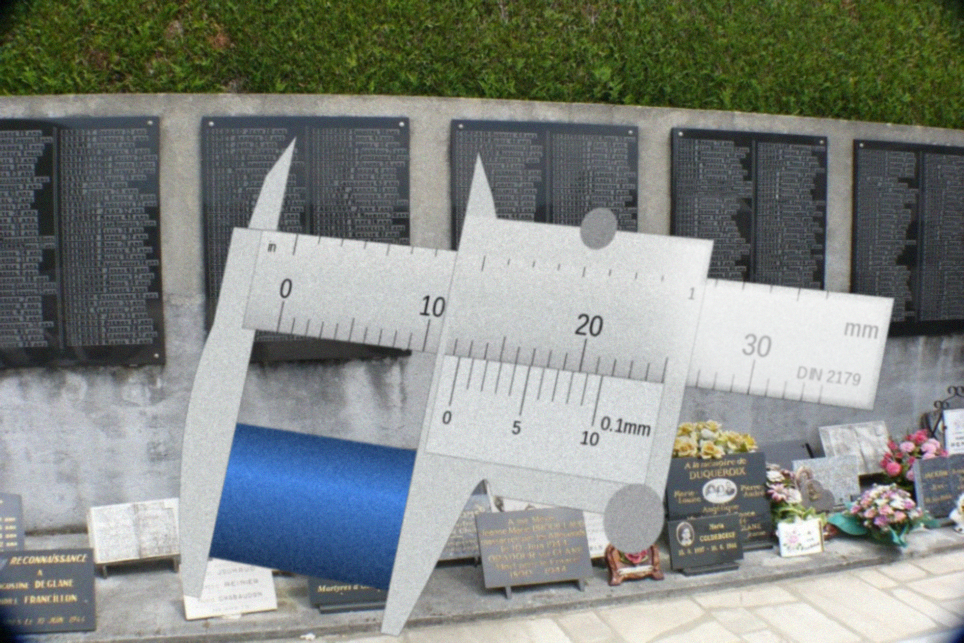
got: 12.4 mm
